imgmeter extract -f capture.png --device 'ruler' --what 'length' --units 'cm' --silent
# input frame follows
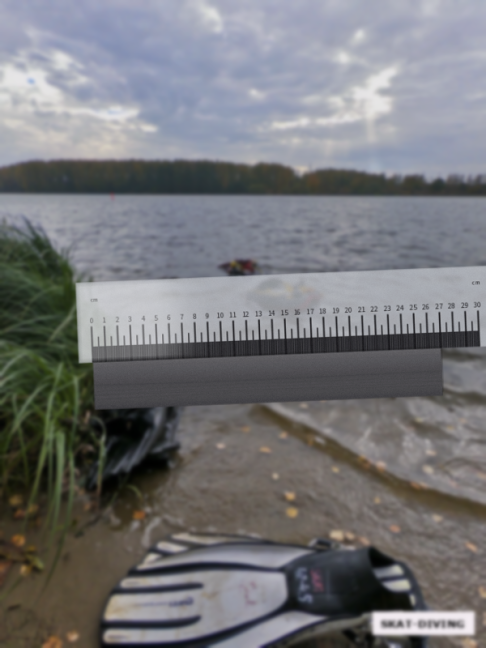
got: 27 cm
